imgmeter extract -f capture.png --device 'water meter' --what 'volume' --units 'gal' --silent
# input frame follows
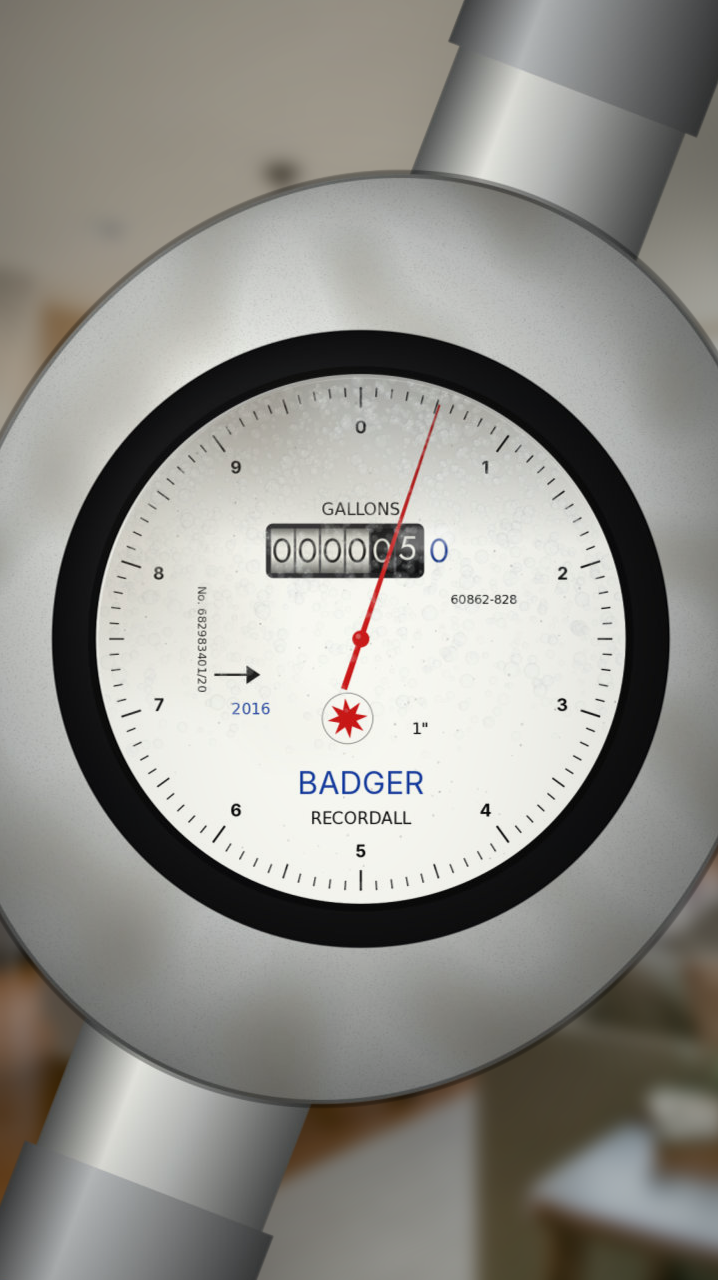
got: 50.5 gal
